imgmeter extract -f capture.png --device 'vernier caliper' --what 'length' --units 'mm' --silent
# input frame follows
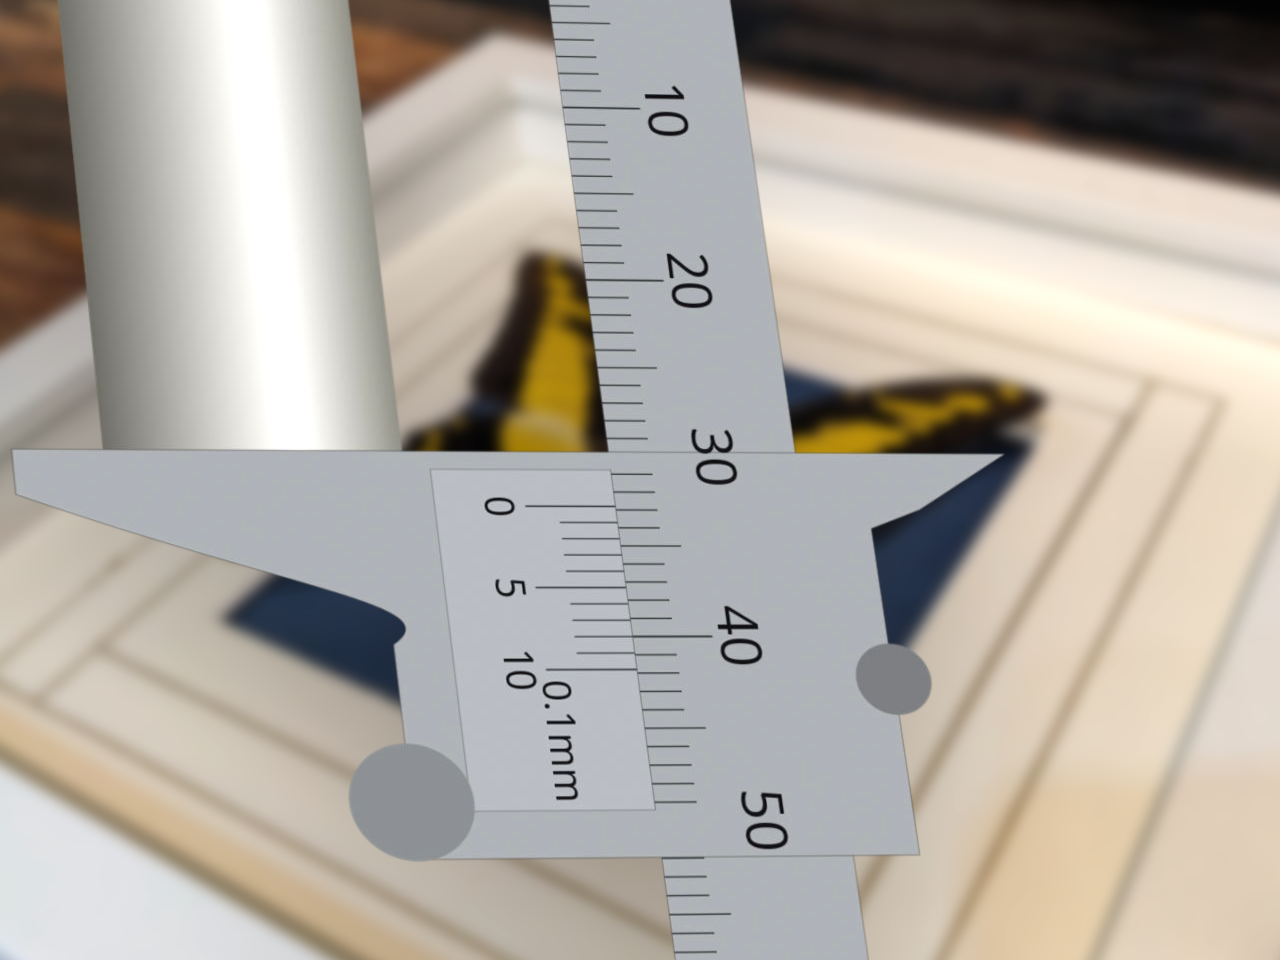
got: 32.8 mm
